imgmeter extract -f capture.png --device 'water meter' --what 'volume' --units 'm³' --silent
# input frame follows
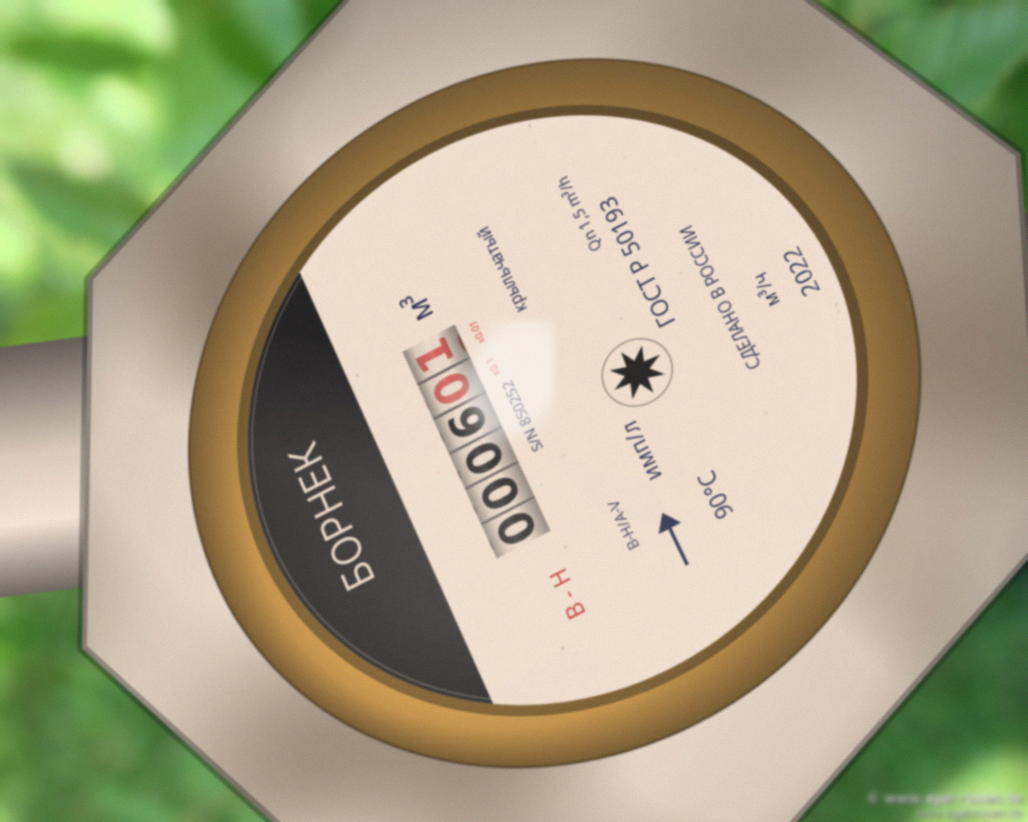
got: 6.01 m³
